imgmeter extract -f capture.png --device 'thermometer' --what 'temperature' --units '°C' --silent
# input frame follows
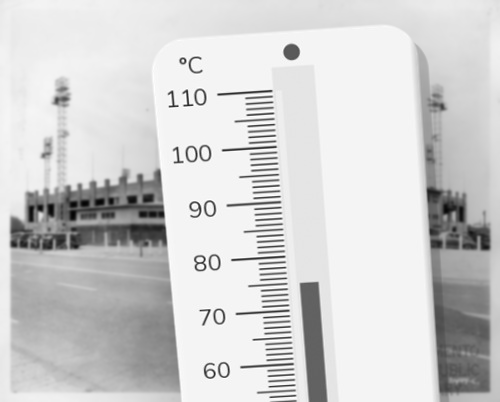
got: 75 °C
